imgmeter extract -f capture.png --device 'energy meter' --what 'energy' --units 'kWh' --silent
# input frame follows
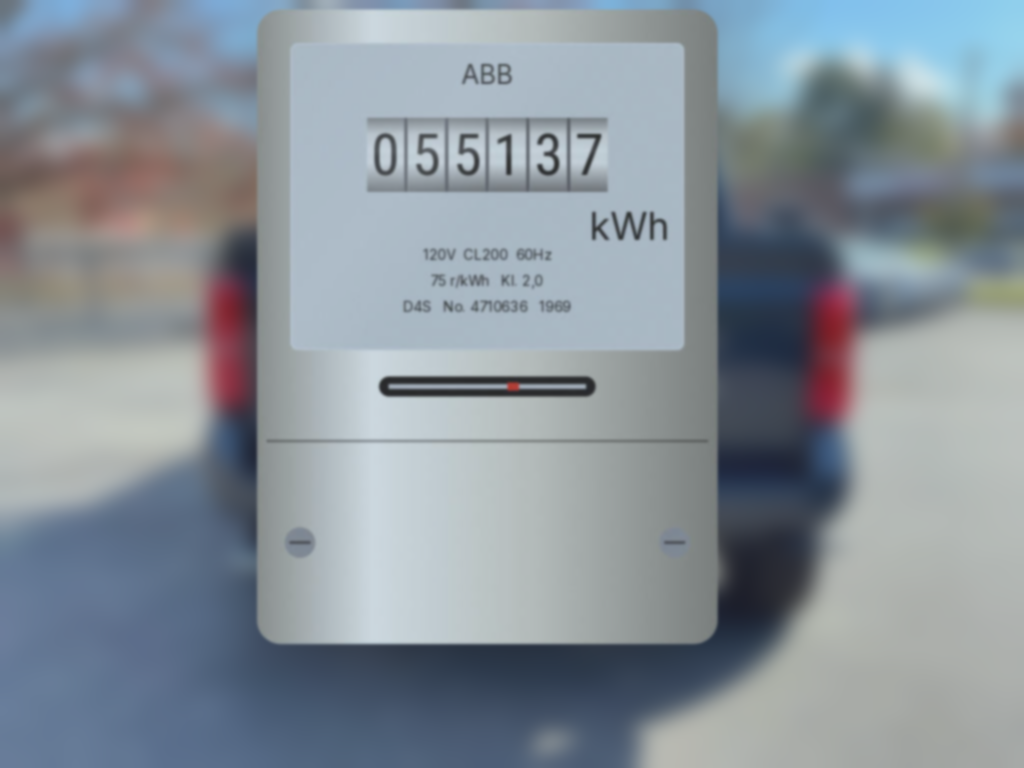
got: 55137 kWh
